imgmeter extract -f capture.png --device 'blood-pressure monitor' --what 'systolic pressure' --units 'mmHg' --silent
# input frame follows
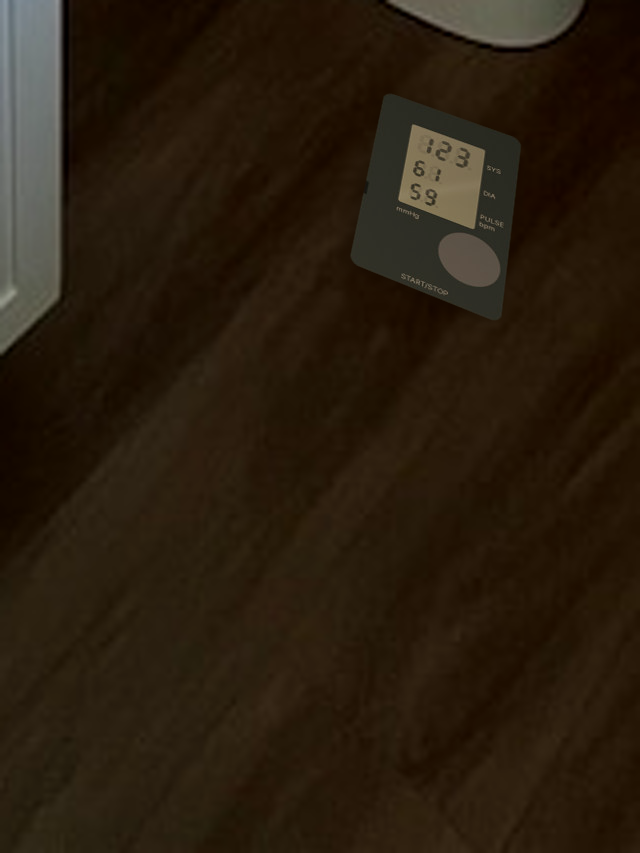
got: 123 mmHg
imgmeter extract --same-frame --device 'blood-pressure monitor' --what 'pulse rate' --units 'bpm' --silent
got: 59 bpm
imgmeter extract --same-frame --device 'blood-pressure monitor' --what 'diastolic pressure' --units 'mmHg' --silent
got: 61 mmHg
